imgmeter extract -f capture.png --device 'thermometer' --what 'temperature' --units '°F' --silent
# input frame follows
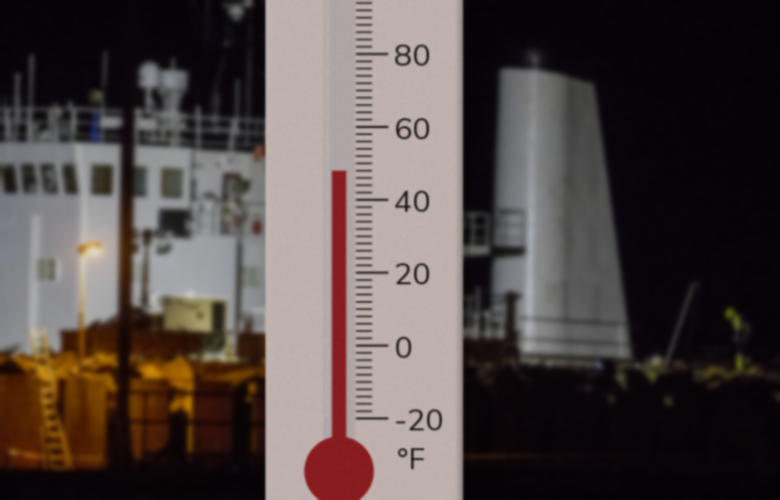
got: 48 °F
